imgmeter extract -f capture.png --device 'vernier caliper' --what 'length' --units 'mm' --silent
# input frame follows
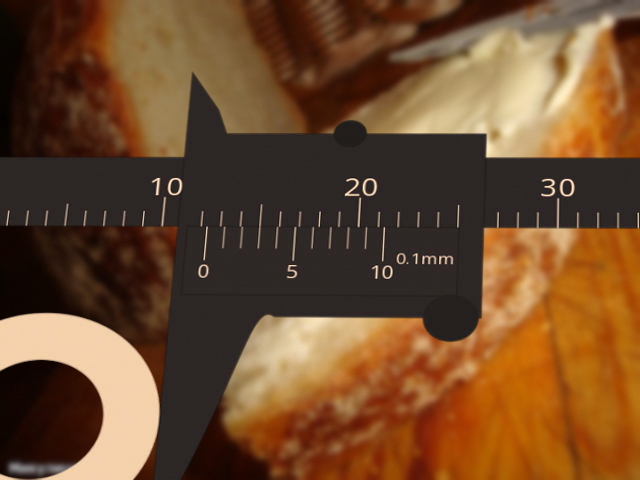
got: 12.3 mm
